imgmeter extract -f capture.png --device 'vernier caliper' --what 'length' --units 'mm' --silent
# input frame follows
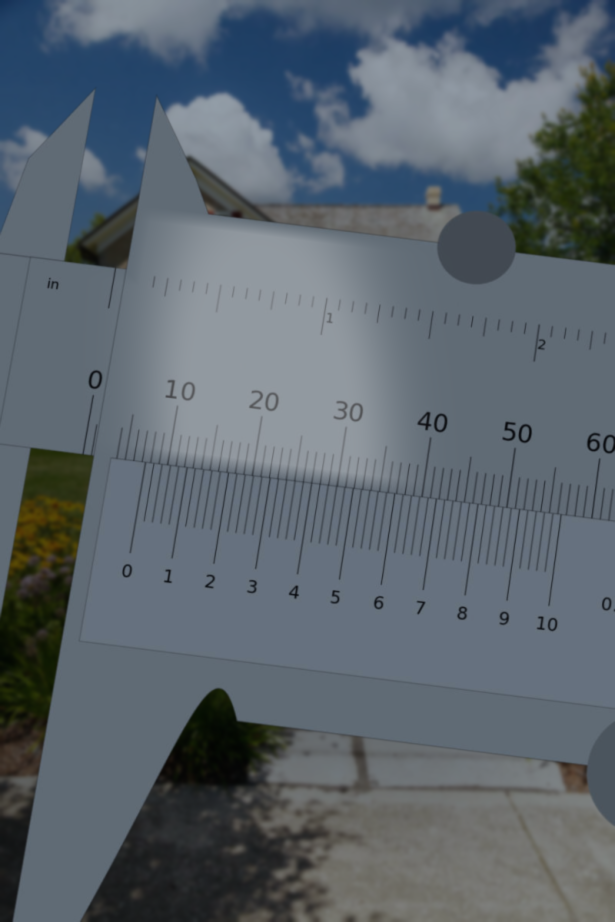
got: 7.4 mm
